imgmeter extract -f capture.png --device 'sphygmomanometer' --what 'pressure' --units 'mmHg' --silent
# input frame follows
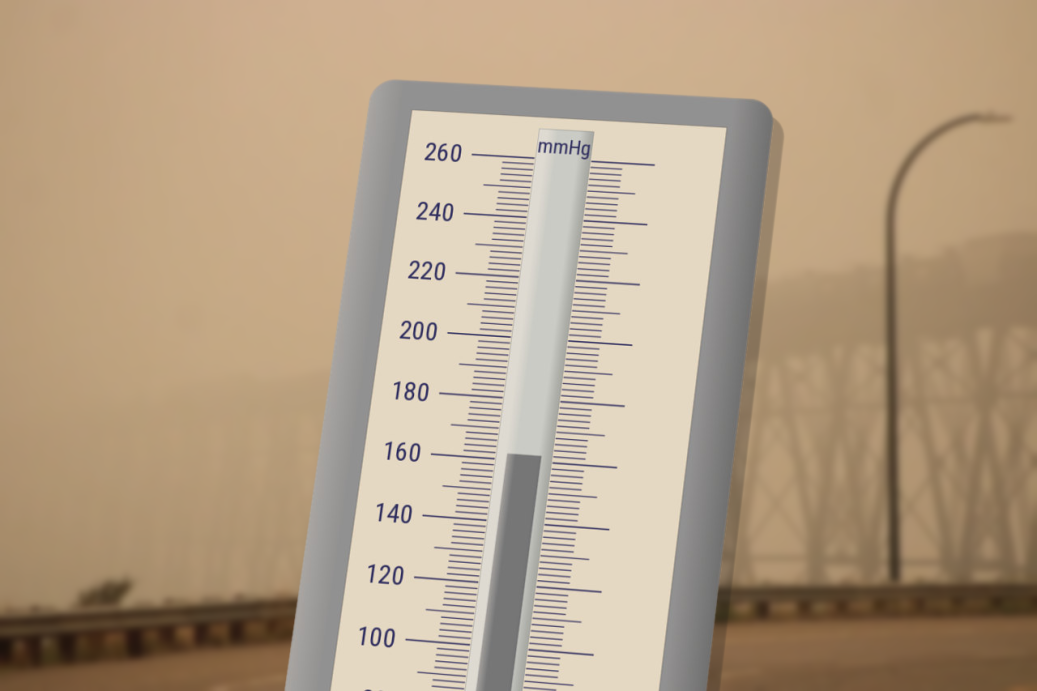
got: 162 mmHg
